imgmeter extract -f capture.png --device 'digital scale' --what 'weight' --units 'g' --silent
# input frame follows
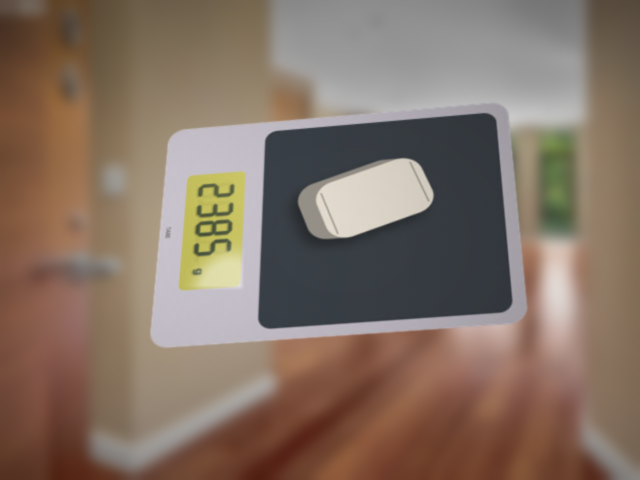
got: 2385 g
